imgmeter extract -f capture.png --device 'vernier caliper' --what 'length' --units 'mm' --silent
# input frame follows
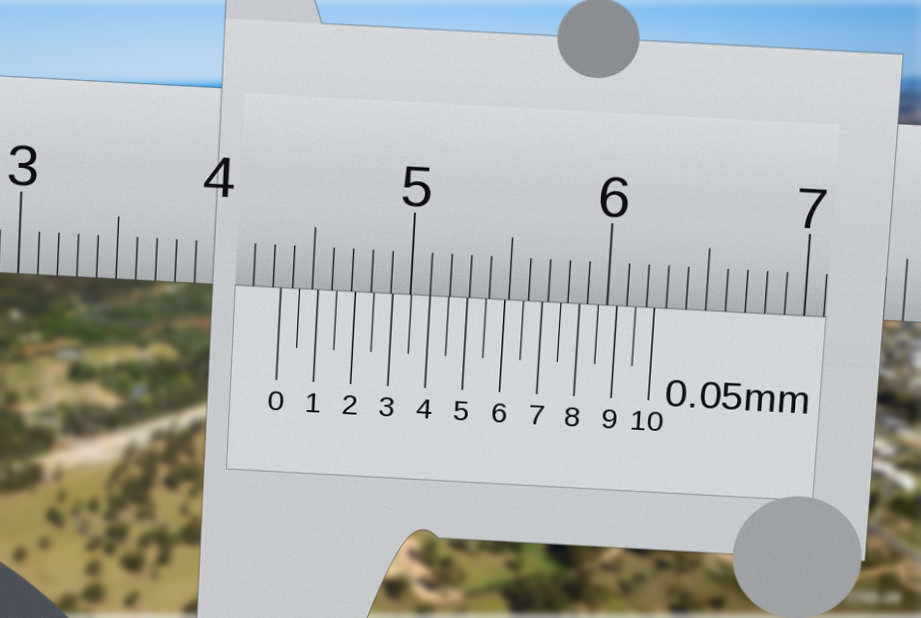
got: 43.4 mm
